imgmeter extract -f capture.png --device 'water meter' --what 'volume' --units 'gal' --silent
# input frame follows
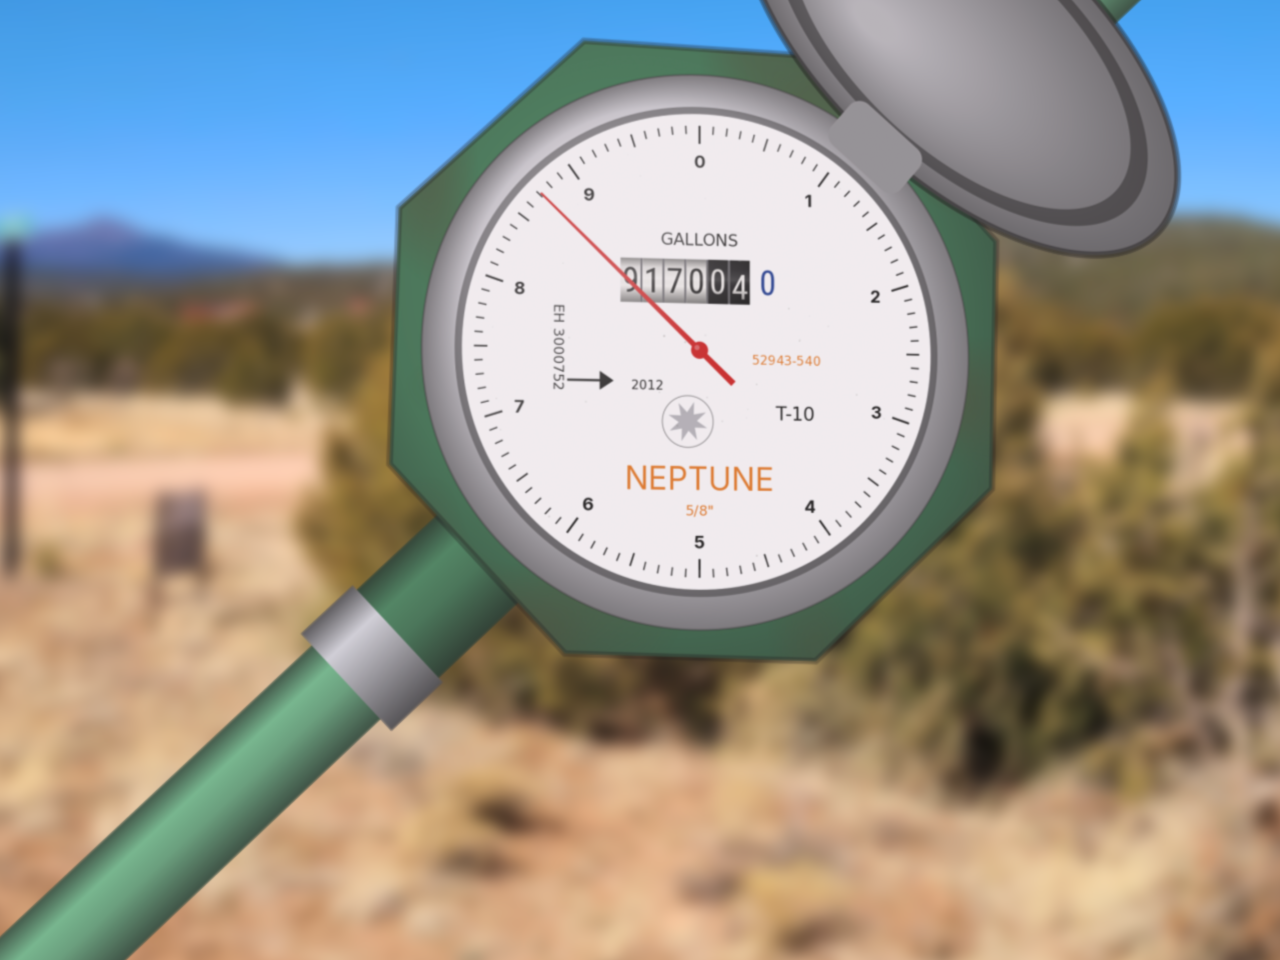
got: 9170038.7 gal
